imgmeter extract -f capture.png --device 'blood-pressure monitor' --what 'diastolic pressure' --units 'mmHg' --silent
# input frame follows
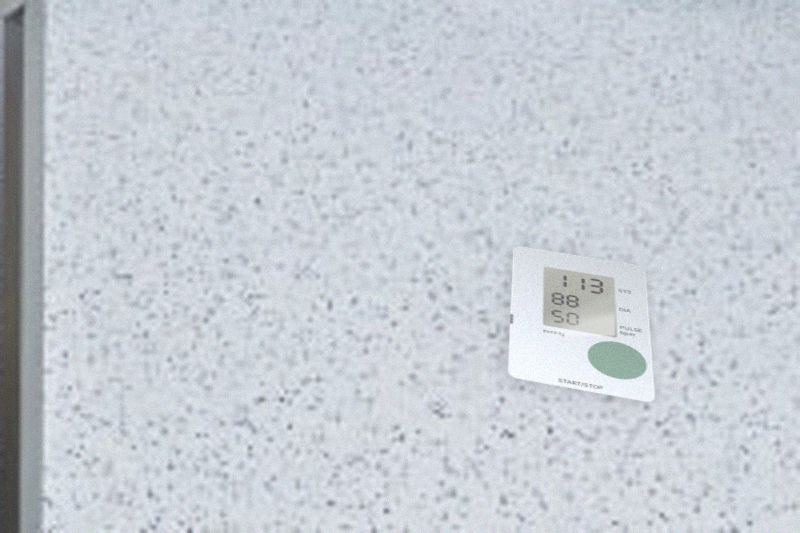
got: 88 mmHg
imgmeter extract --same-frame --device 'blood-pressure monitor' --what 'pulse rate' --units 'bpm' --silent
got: 50 bpm
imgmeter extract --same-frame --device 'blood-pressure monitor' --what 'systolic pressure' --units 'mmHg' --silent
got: 113 mmHg
